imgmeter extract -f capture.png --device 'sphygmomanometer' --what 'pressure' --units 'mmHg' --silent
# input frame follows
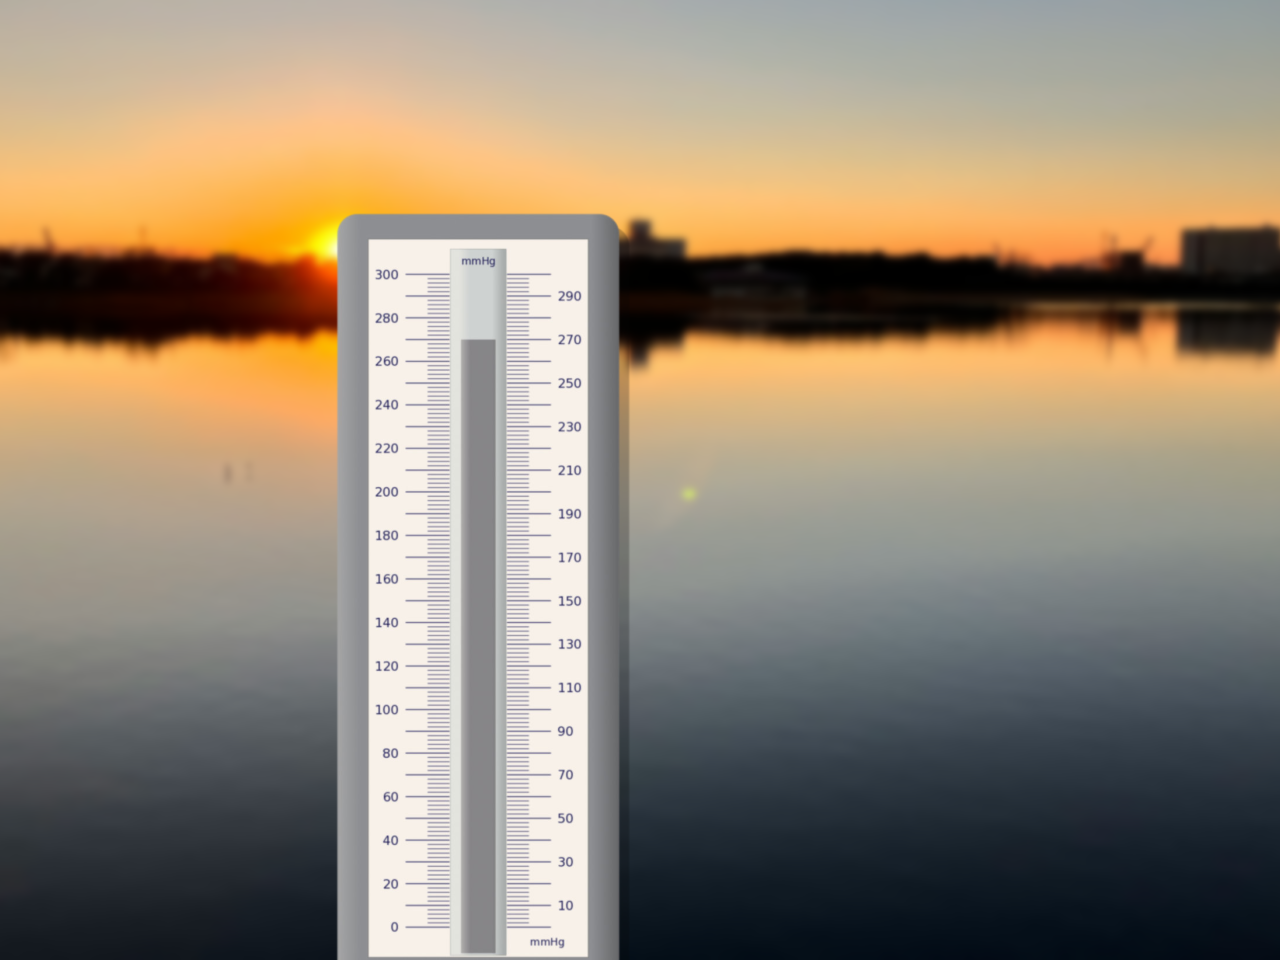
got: 270 mmHg
